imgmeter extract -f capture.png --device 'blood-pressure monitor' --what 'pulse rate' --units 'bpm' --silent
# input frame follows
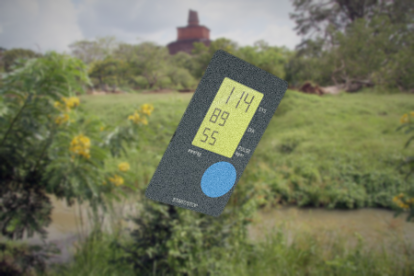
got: 55 bpm
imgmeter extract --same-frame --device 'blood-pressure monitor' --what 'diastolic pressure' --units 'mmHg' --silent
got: 89 mmHg
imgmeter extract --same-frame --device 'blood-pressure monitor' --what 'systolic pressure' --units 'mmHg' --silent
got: 114 mmHg
